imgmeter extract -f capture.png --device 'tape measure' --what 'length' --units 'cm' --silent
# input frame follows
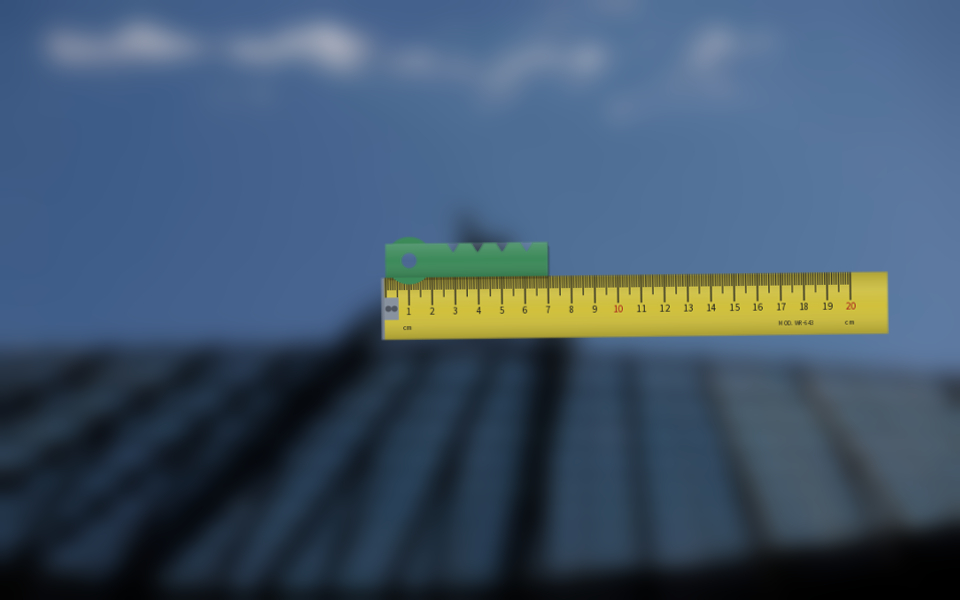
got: 7 cm
